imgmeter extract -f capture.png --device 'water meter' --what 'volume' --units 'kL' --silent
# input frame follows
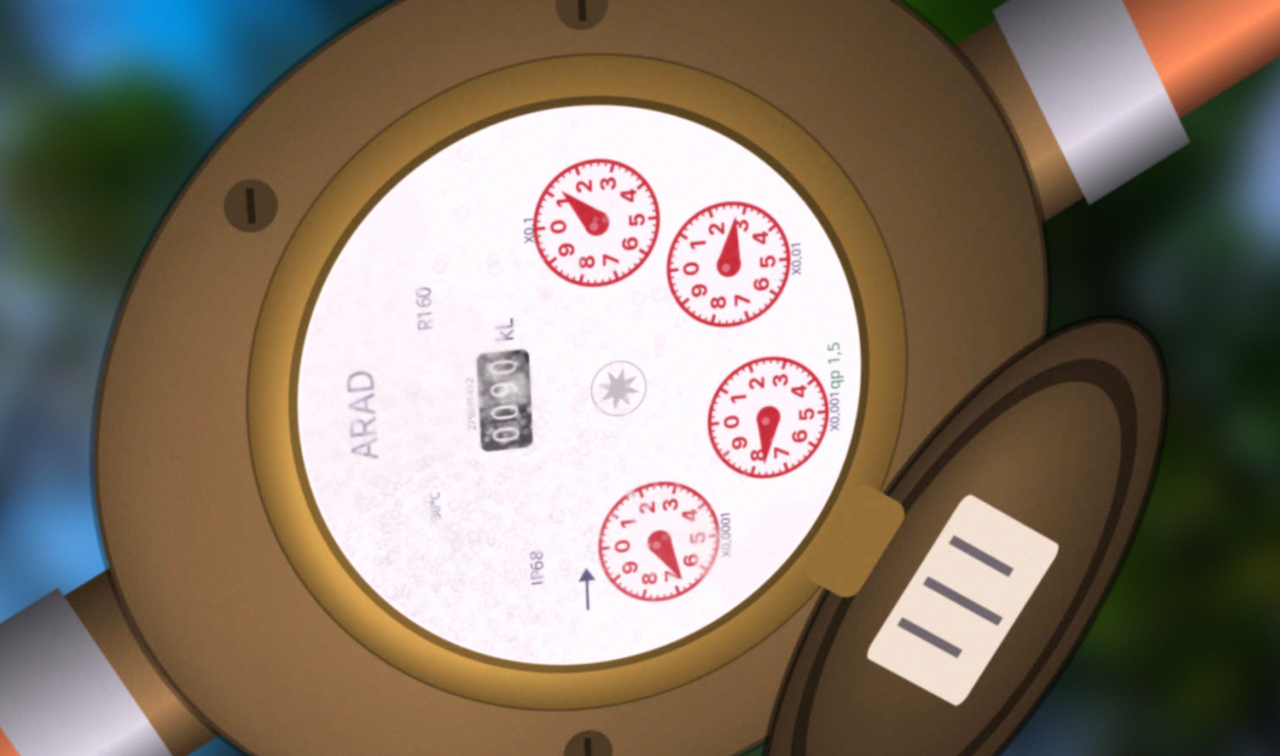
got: 90.1276 kL
